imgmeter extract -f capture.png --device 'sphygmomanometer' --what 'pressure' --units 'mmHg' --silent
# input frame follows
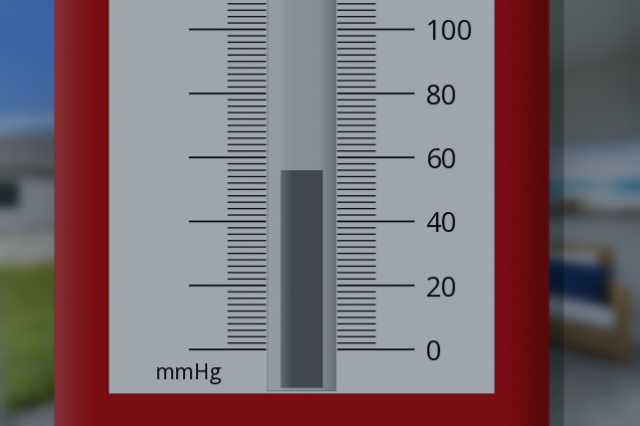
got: 56 mmHg
